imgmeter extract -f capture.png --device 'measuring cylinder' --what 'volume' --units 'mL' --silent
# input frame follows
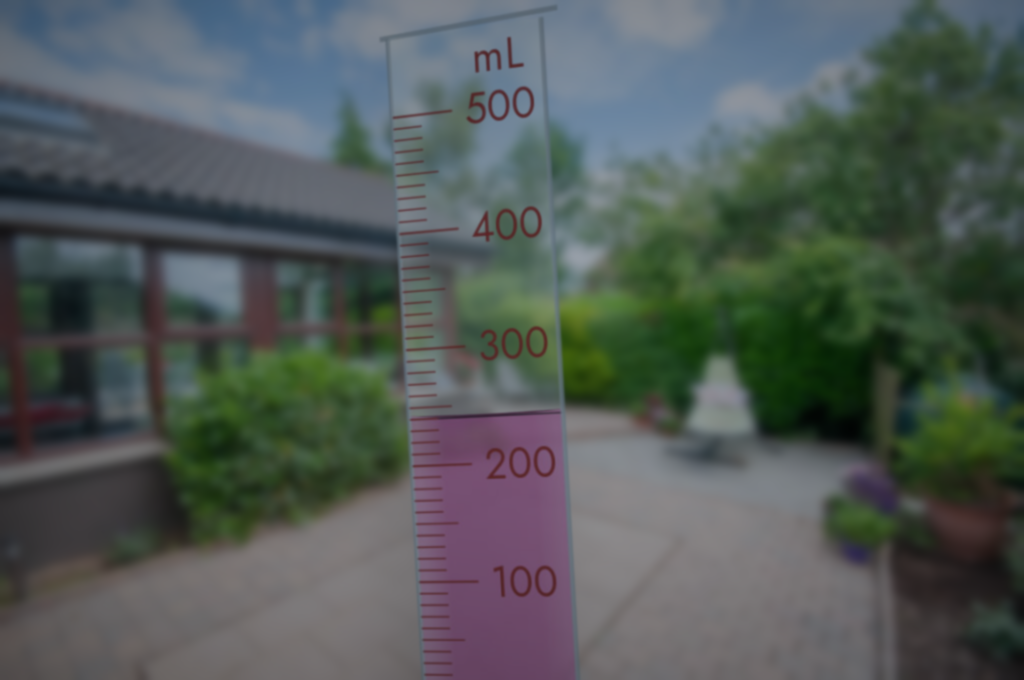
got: 240 mL
